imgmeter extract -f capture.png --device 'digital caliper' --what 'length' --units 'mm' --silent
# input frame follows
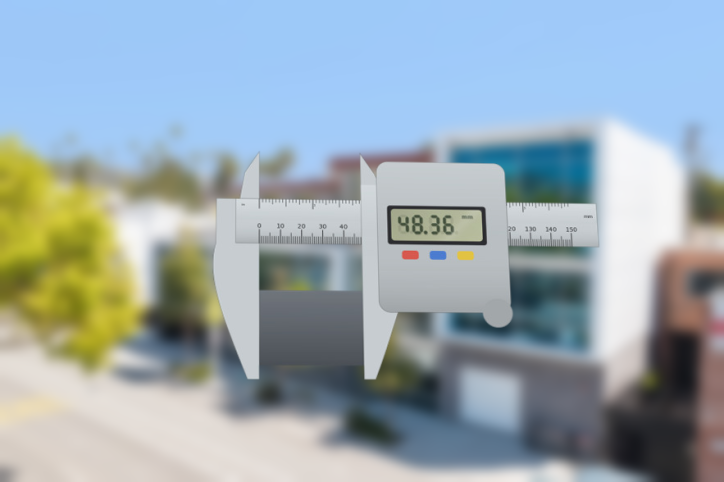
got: 48.36 mm
